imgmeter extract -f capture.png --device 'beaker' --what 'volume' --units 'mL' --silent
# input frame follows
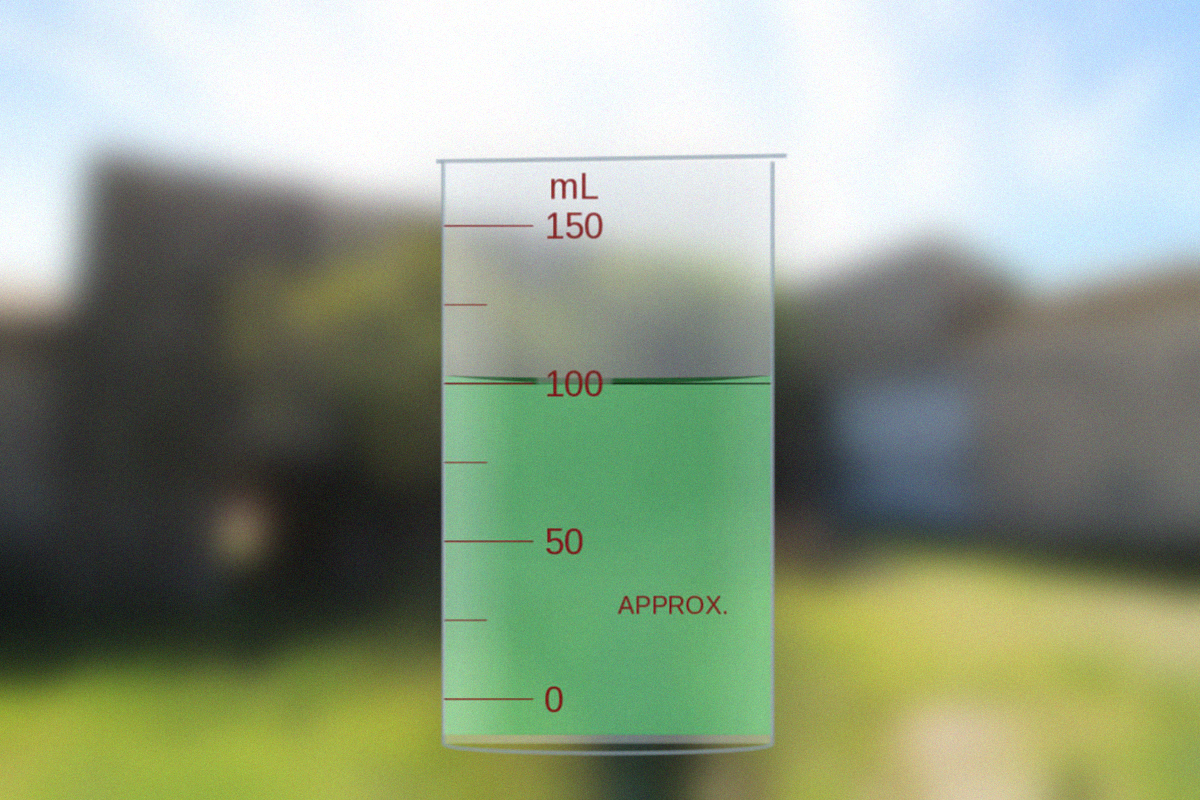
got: 100 mL
